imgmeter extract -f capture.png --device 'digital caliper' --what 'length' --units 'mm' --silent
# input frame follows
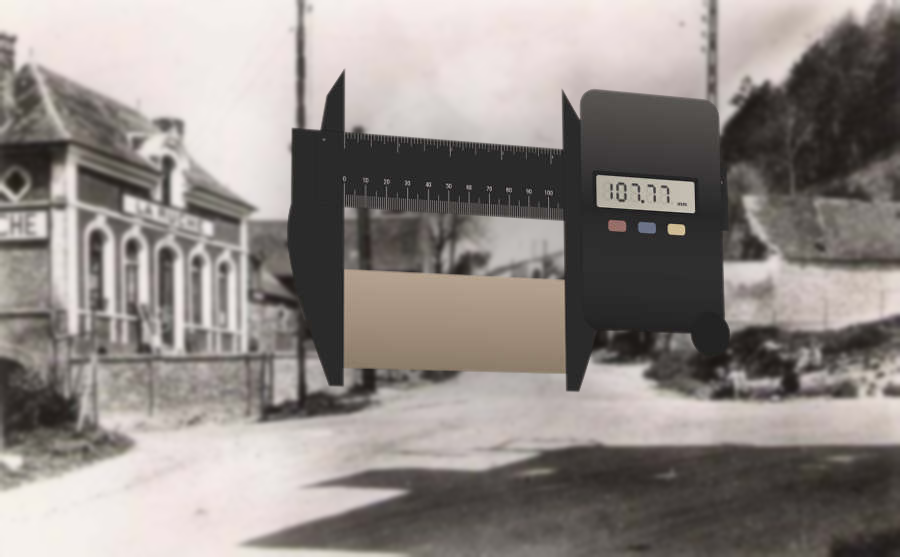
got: 107.77 mm
